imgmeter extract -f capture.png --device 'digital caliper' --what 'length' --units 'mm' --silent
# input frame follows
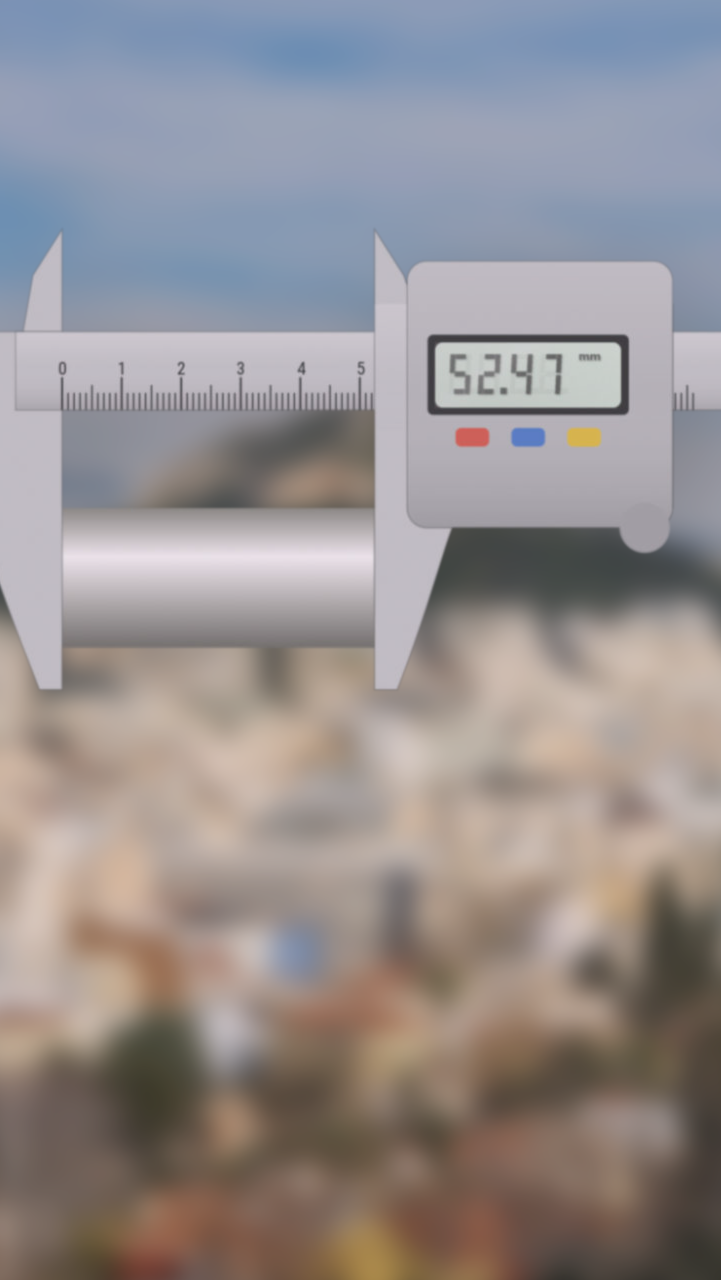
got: 52.47 mm
